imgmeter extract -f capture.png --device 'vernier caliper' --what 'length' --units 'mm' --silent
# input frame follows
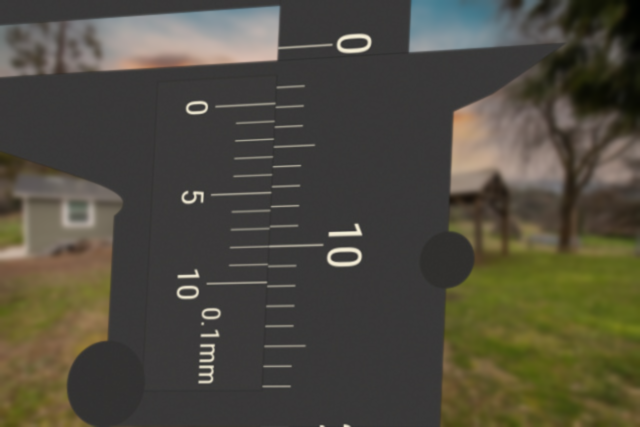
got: 2.8 mm
